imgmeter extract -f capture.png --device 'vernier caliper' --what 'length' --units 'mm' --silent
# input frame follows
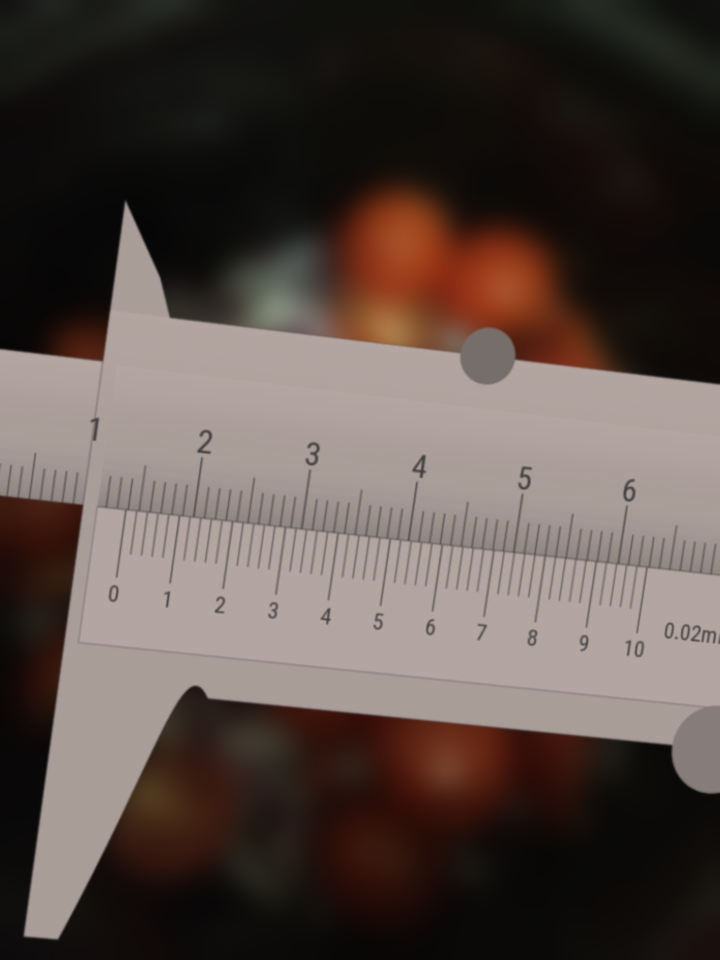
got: 13.8 mm
